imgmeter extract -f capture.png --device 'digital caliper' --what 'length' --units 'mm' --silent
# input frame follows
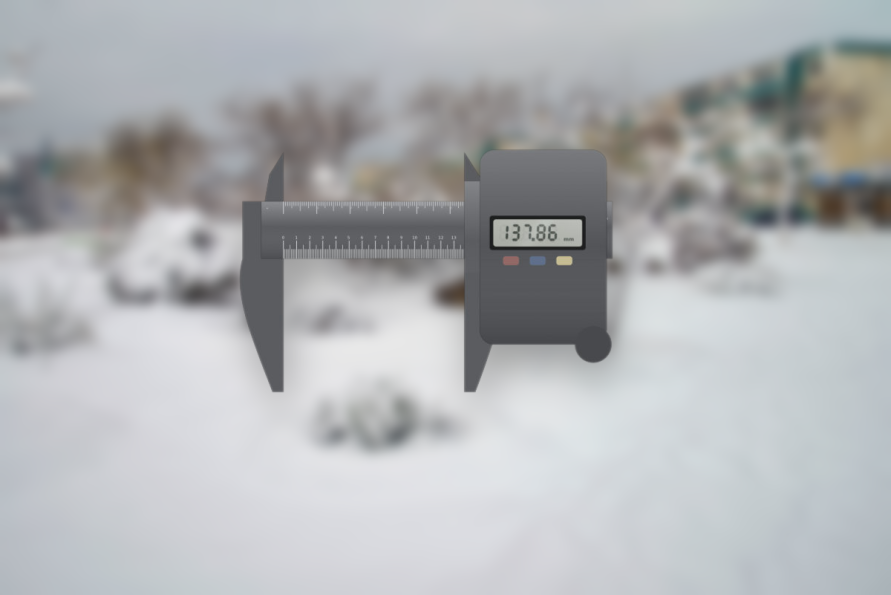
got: 137.86 mm
